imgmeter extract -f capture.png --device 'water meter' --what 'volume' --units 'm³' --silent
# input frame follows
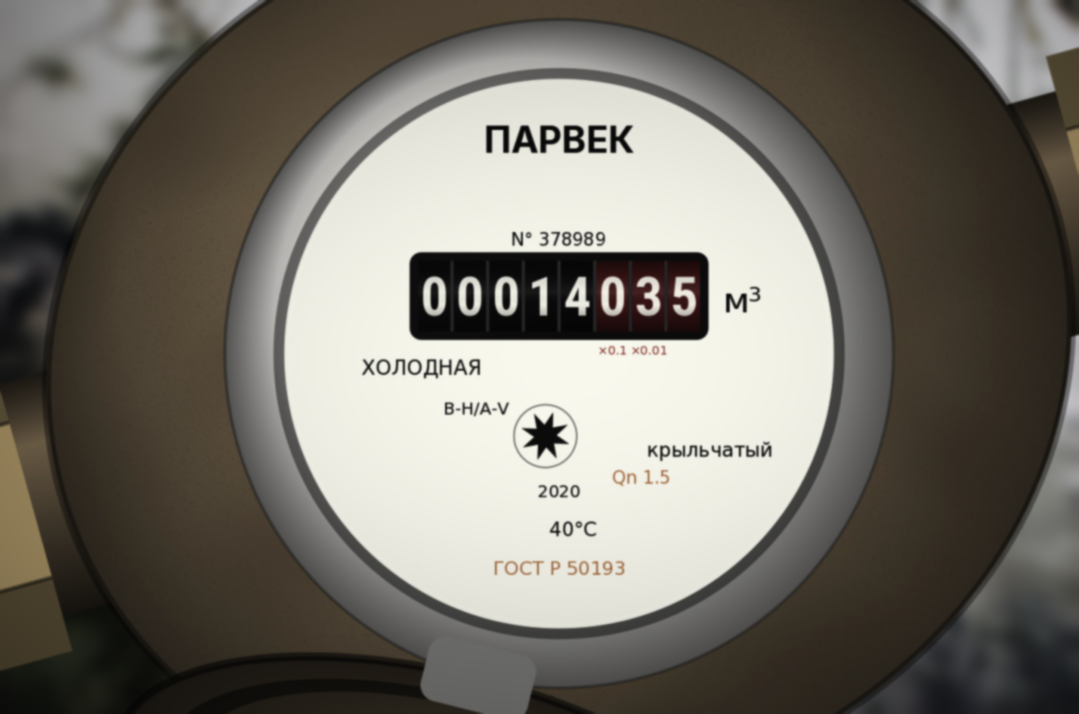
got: 14.035 m³
